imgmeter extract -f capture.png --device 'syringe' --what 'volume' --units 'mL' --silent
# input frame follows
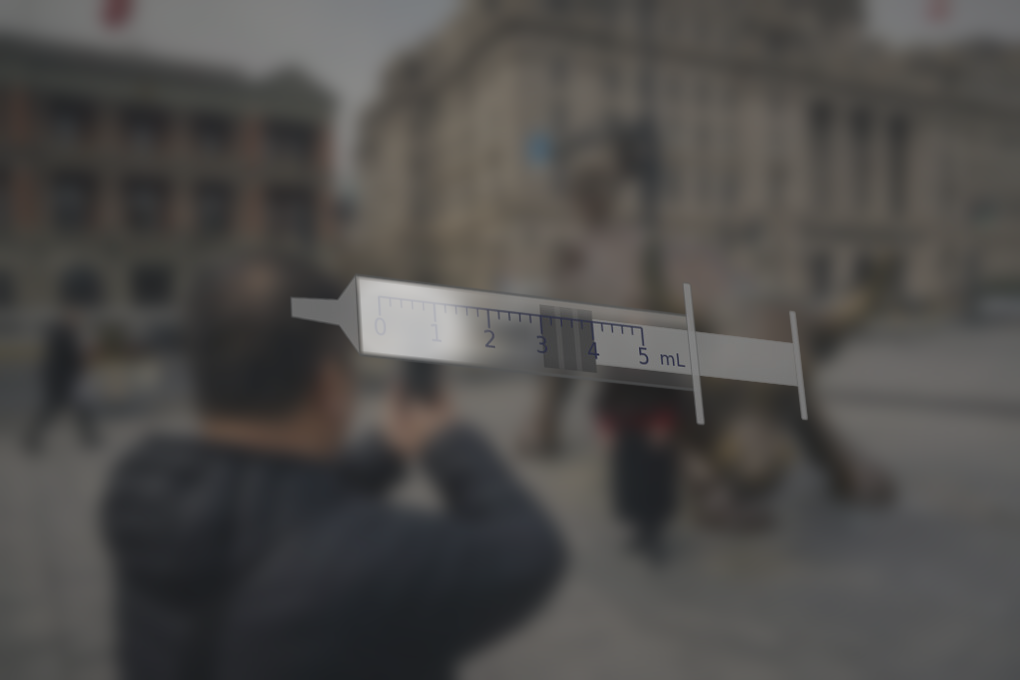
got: 3 mL
